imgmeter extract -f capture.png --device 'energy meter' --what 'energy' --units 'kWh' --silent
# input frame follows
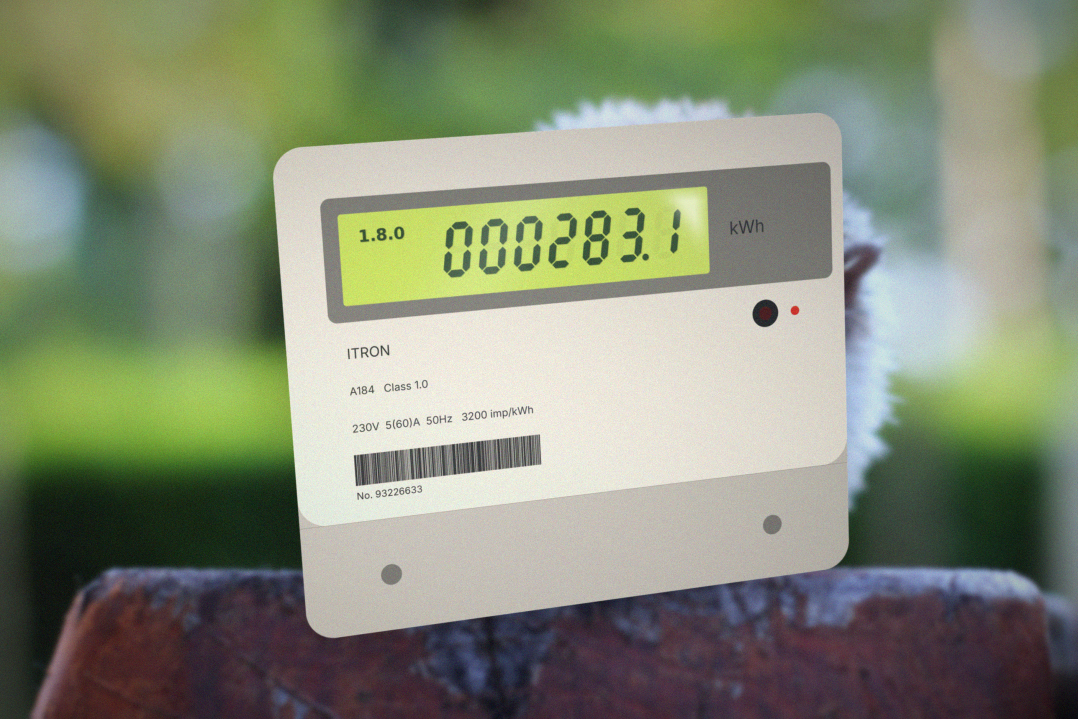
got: 283.1 kWh
